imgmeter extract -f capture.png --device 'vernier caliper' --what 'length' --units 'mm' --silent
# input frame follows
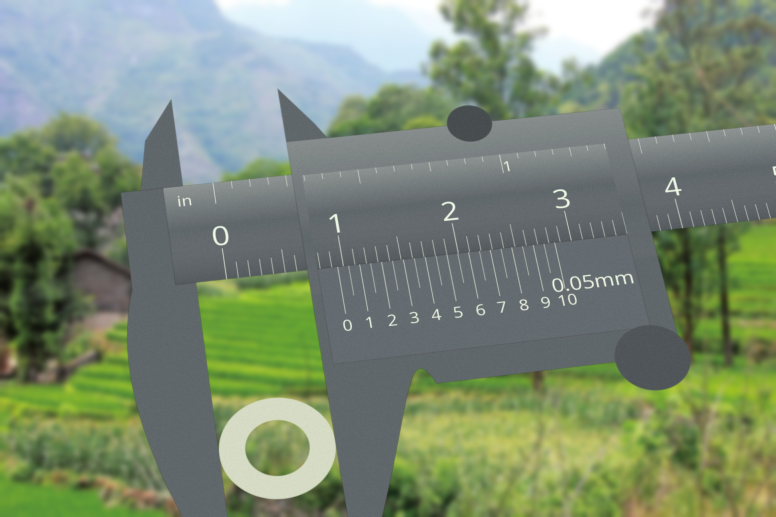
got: 9.5 mm
